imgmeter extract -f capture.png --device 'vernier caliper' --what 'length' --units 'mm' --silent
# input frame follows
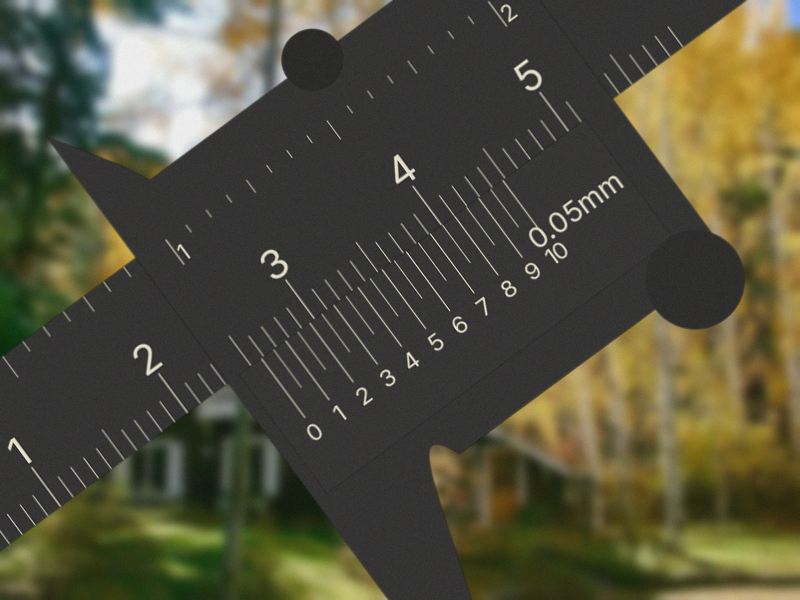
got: 25.8 mm
